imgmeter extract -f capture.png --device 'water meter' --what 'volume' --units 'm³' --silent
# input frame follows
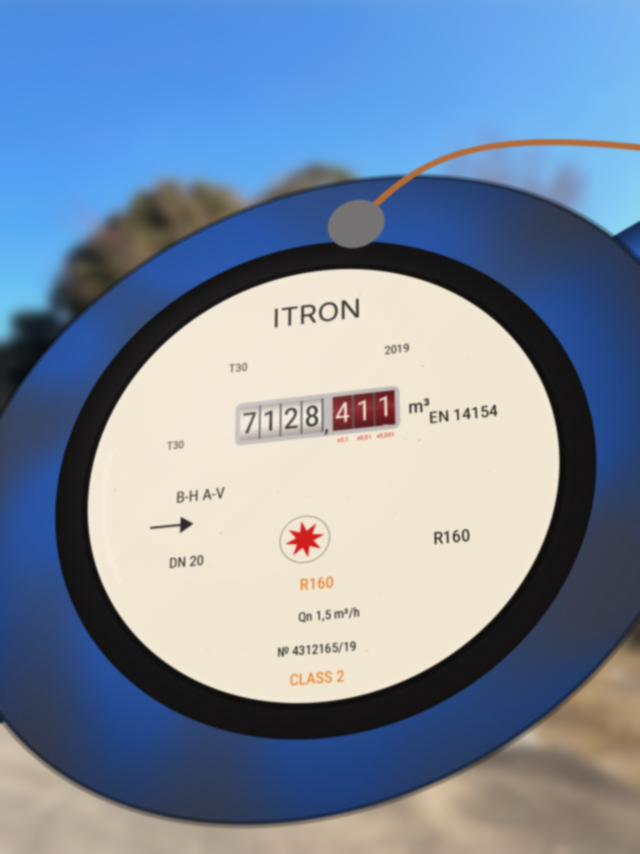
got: 7128.411 m³
